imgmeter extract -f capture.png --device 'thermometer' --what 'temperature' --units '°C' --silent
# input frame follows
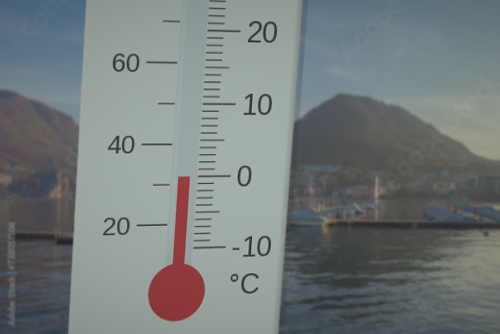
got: 0 °C
